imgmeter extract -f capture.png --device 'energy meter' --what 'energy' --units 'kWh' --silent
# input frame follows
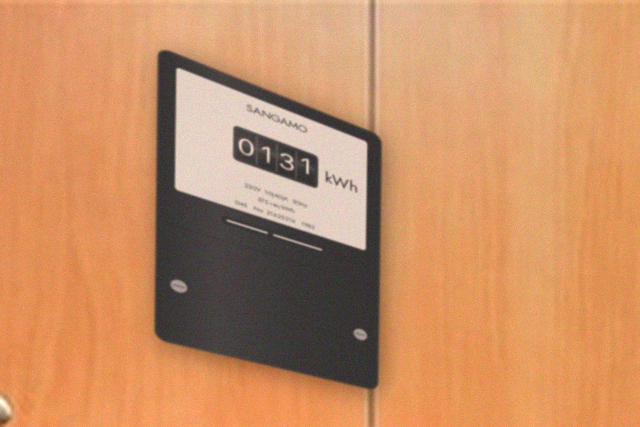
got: 131 kWh
